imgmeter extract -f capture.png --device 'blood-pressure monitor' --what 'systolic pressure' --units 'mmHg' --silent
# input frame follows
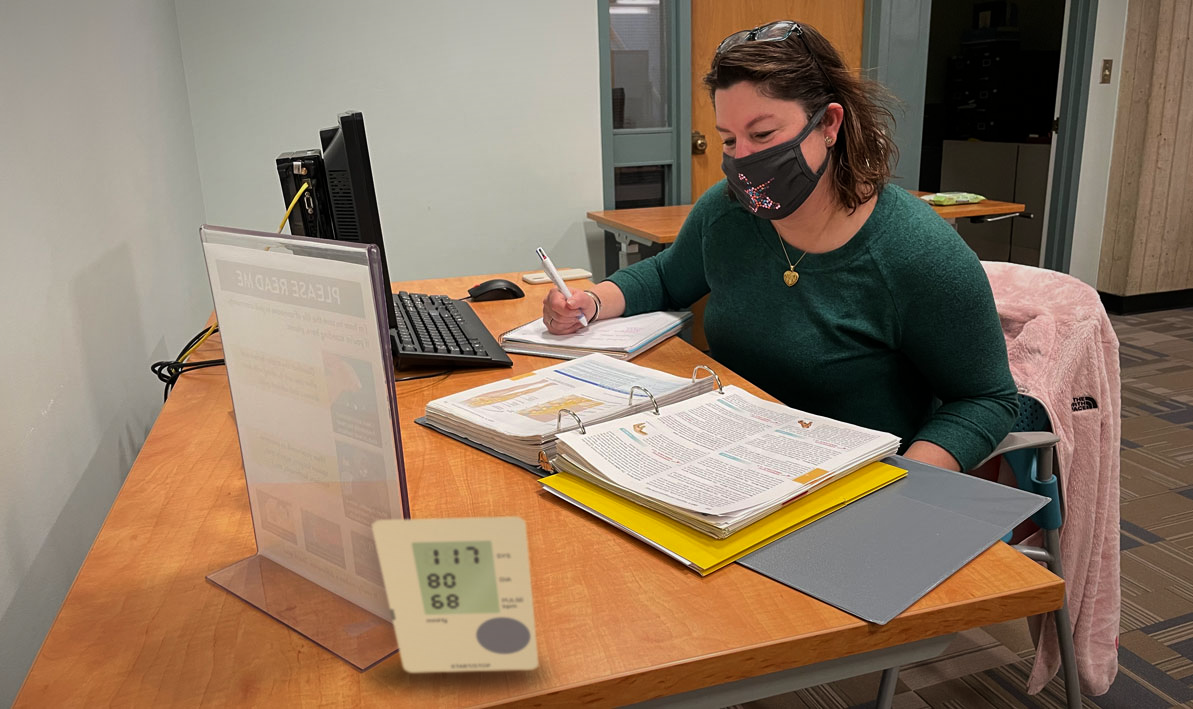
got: 117 mmHg
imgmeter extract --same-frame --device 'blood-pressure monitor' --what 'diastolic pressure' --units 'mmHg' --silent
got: 80 mmHg
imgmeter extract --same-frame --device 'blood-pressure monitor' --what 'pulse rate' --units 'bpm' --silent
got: 68 bpm
